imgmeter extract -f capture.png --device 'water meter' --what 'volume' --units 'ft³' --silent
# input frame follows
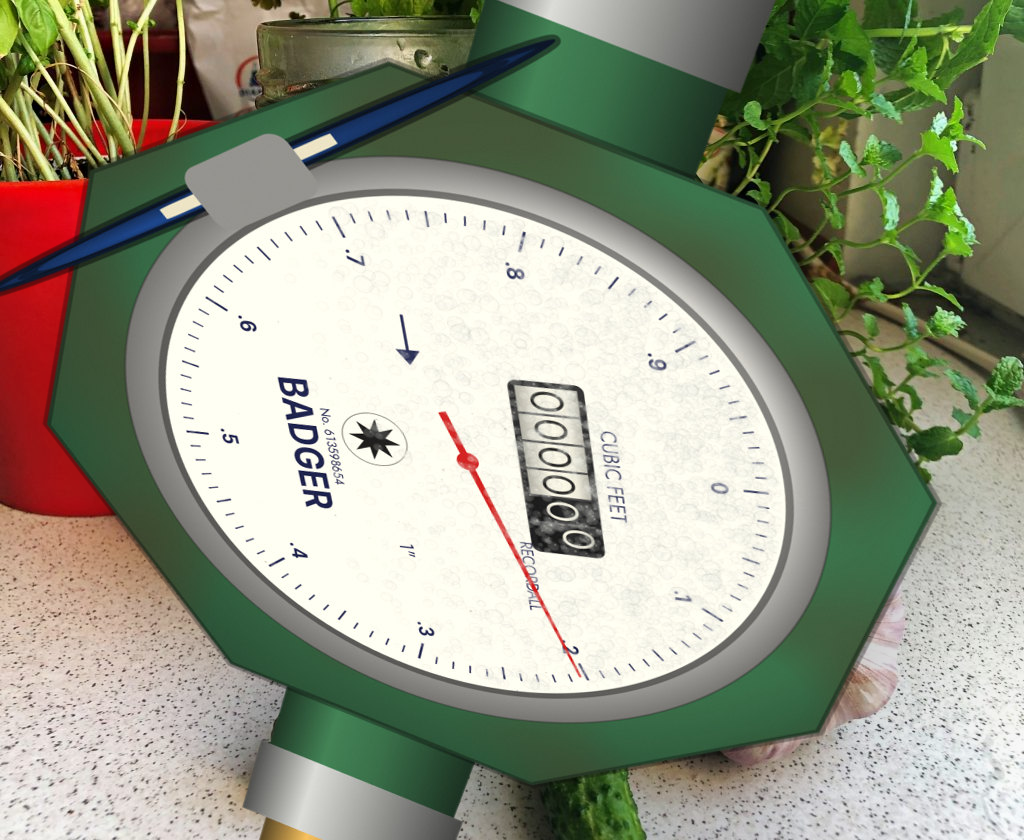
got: 0.20 ft³
